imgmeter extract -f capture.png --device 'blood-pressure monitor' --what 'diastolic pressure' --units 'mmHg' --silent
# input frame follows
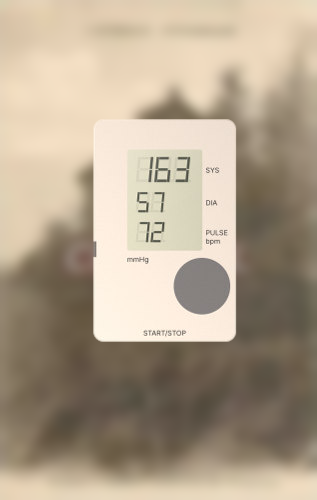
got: 57 mmHg
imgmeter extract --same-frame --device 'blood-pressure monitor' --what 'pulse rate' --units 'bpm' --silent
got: 72 bpm
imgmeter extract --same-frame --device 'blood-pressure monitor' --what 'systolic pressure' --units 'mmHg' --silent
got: 163 mmHg
